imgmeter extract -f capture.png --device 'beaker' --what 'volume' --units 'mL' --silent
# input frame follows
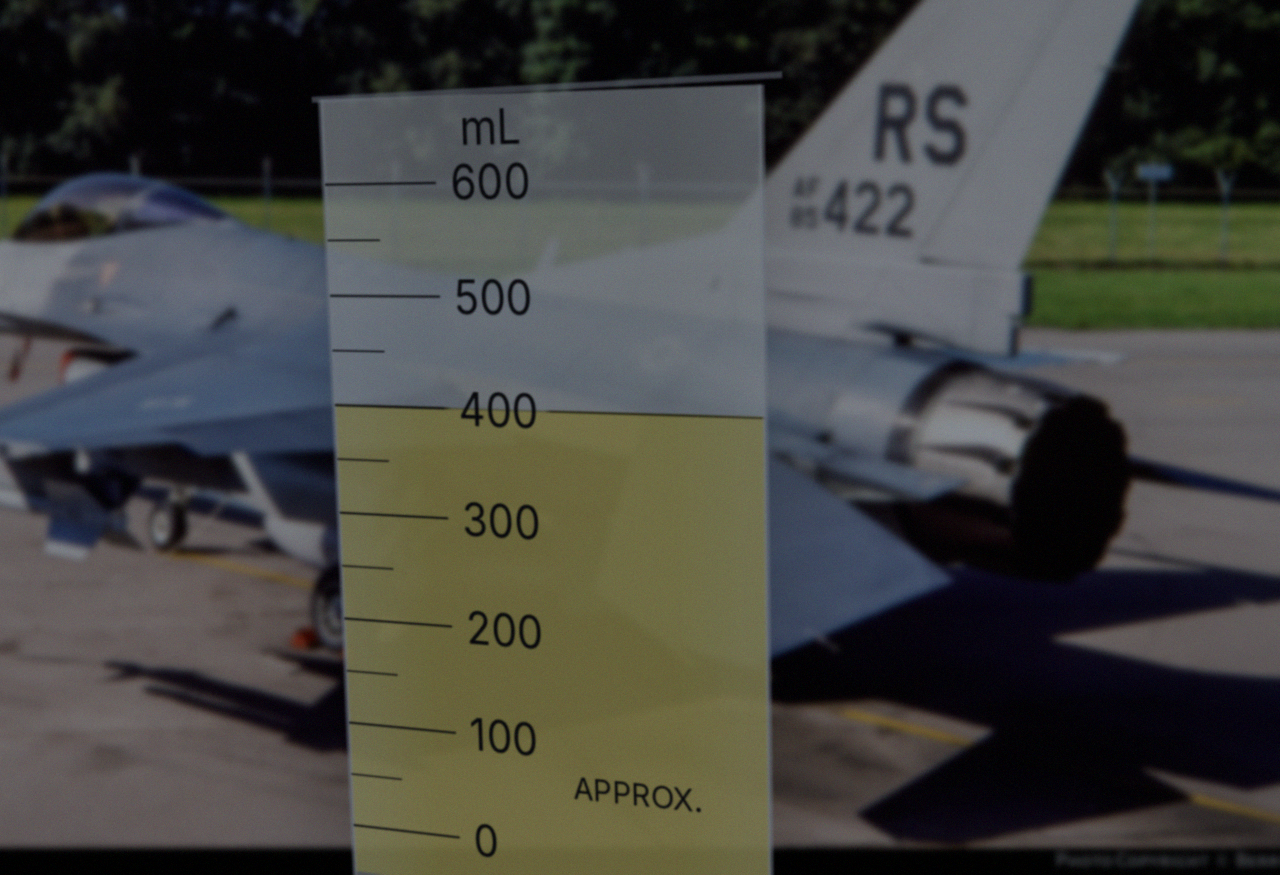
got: 400 mL
